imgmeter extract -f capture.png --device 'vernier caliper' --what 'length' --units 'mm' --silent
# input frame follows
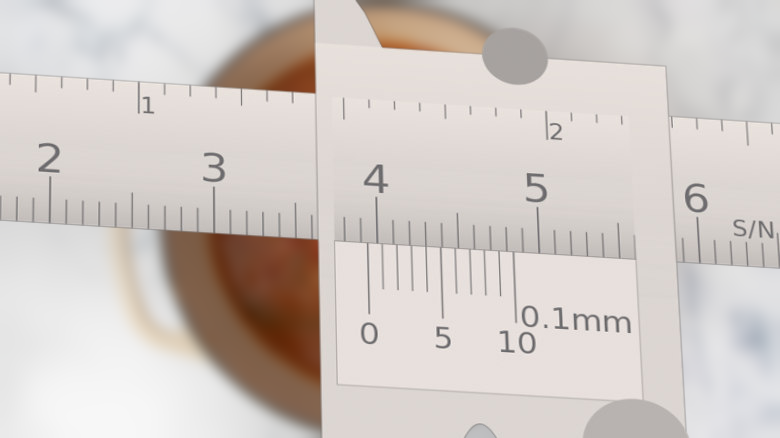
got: 39.4 mm
